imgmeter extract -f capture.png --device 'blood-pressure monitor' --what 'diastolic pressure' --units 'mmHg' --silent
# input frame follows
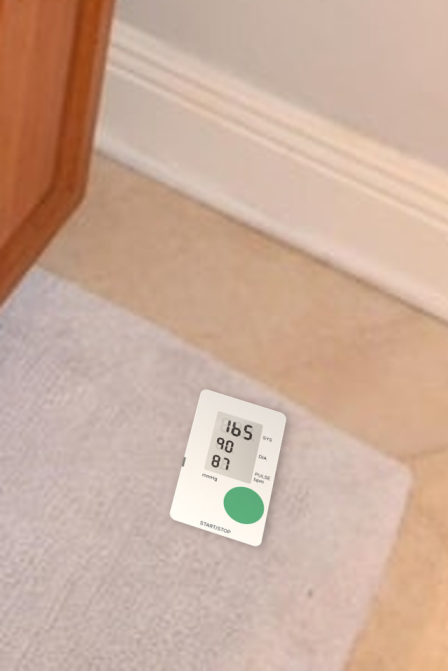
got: 90 mmHg
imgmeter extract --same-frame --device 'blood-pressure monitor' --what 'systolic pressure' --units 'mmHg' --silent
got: 165 mmHg
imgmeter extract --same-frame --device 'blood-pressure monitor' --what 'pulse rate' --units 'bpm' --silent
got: 87 bpm
